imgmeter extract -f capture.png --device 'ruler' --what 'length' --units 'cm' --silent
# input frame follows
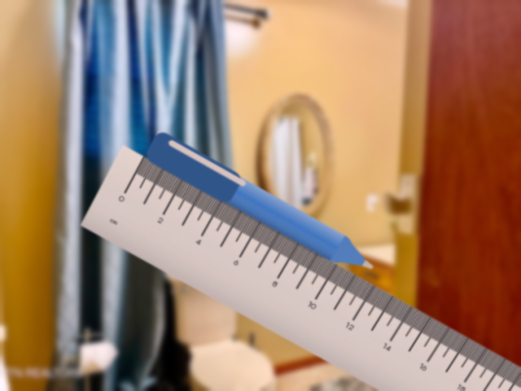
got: 11.5 cm
